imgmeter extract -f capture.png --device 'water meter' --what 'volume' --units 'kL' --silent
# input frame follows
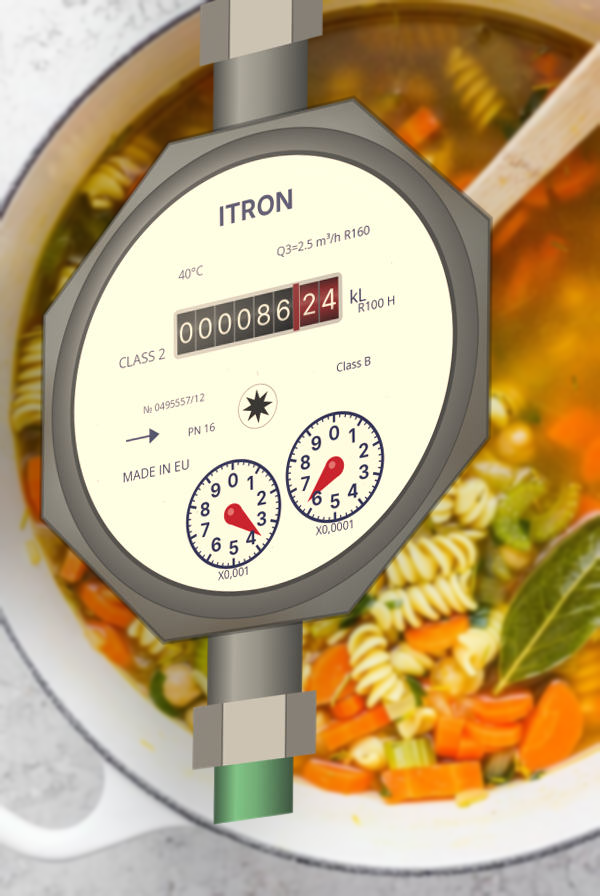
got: 86.2436 kL
